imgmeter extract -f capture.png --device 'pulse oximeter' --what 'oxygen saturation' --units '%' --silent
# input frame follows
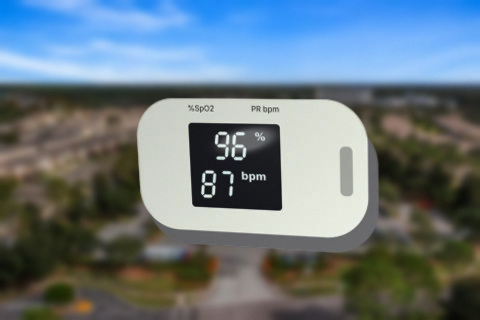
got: 96 %
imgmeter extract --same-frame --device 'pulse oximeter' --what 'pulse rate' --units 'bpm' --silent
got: 87 bpm
